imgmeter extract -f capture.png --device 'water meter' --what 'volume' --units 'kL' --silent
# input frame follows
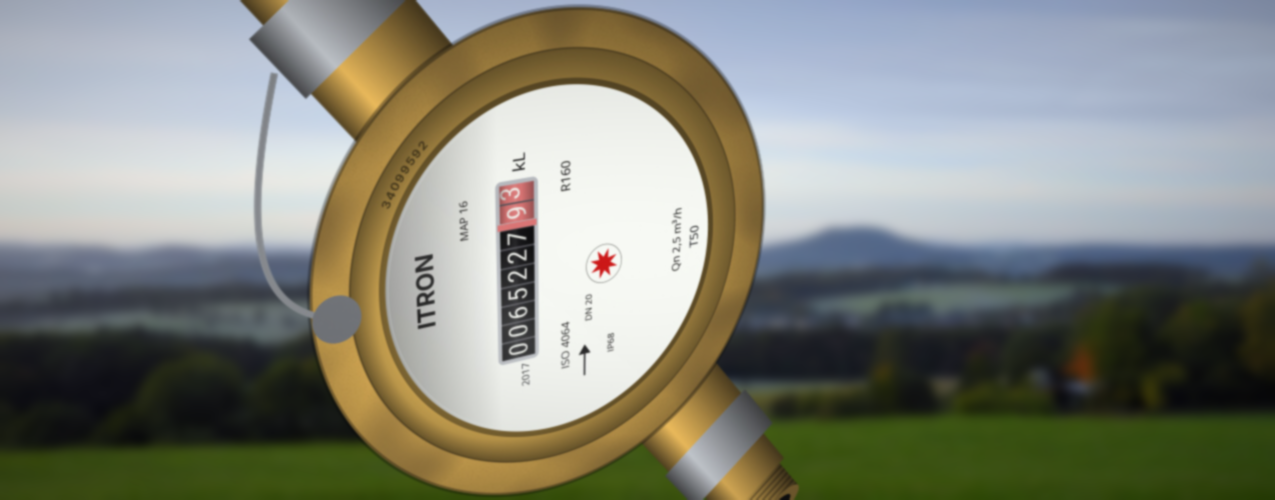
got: 65227.93 kL
